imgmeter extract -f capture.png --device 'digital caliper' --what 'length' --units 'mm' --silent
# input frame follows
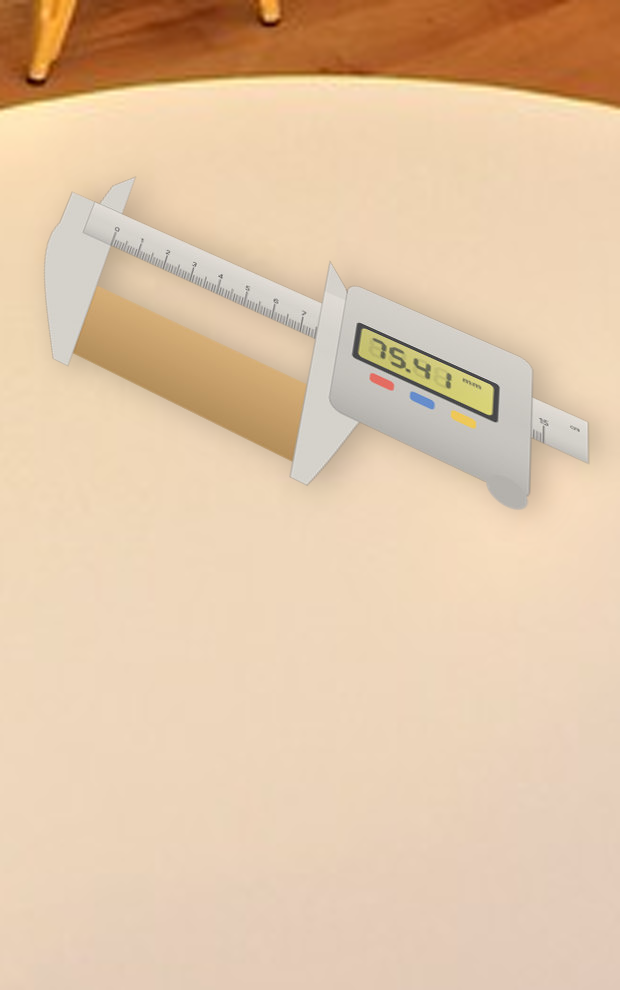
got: 75.41 mm
